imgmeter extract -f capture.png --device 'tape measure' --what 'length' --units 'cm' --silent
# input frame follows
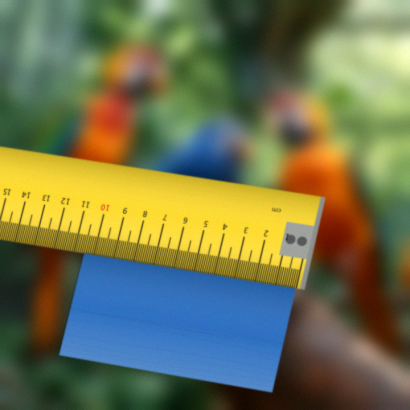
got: 10.5 cm
